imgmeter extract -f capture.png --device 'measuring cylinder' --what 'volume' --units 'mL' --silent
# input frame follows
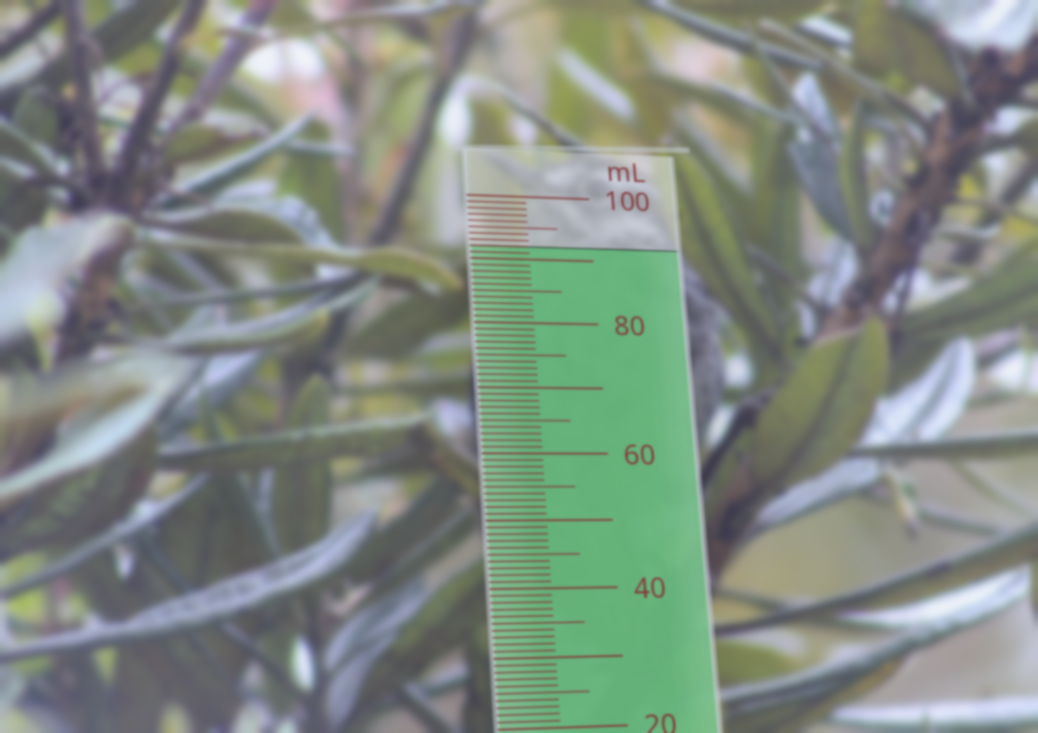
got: 92 mL
